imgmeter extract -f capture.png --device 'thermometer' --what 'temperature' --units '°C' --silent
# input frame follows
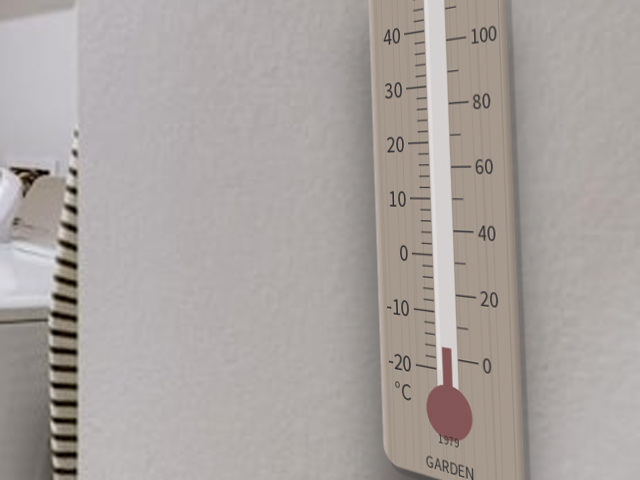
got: -16 °C
